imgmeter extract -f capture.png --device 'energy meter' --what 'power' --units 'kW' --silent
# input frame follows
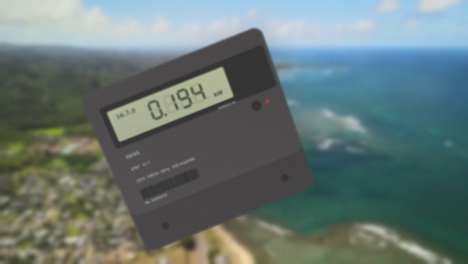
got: 0.194 kW
